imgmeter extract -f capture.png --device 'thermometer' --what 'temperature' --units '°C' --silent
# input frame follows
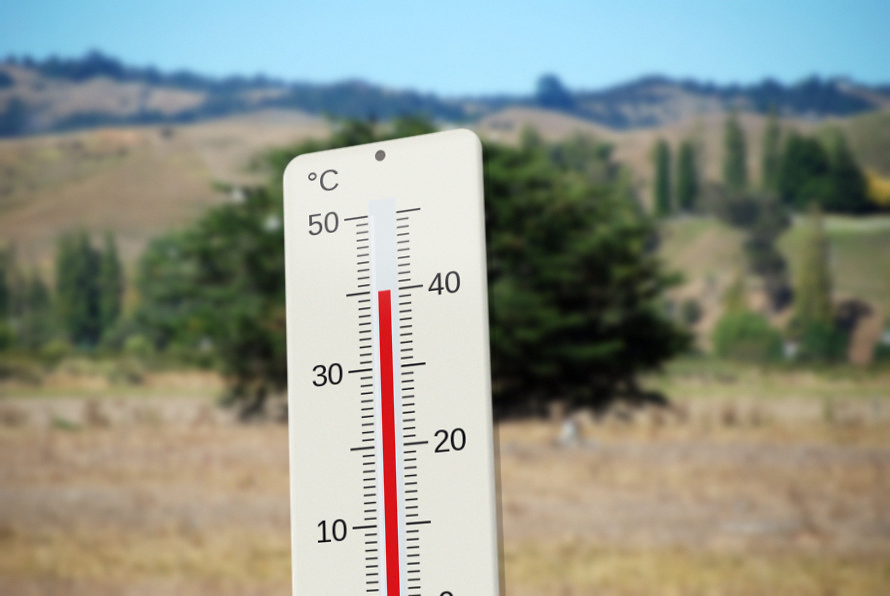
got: 40 °C
